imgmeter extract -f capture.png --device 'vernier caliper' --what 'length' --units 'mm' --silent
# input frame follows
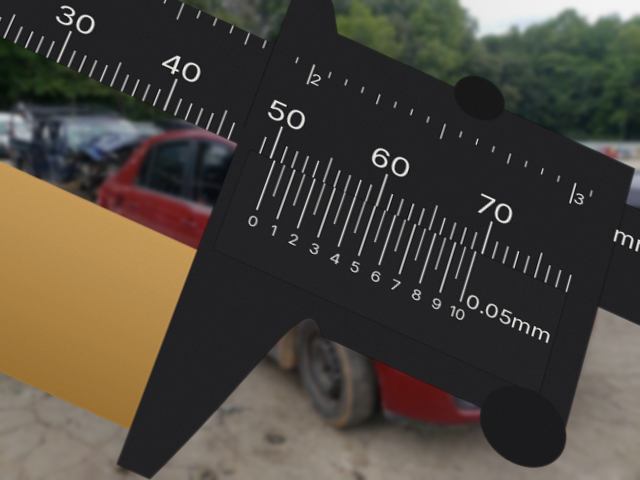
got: 50.4 mm
